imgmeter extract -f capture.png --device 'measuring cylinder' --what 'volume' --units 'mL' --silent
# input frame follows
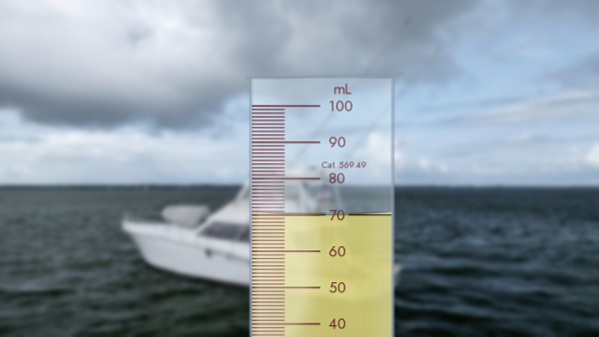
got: 70 mL
